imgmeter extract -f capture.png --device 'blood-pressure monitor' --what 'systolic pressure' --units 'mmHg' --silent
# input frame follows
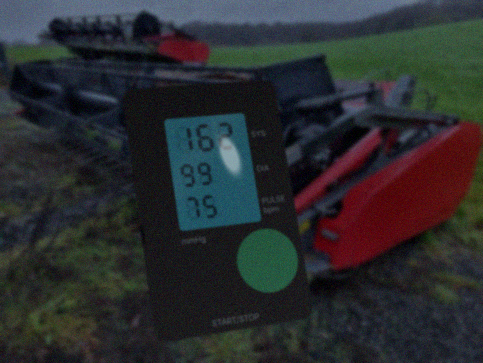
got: 162 mmHg
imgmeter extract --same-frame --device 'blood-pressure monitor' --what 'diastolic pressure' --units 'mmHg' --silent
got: 99 mmHg
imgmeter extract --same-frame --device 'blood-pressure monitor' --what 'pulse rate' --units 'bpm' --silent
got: 75 bpm
